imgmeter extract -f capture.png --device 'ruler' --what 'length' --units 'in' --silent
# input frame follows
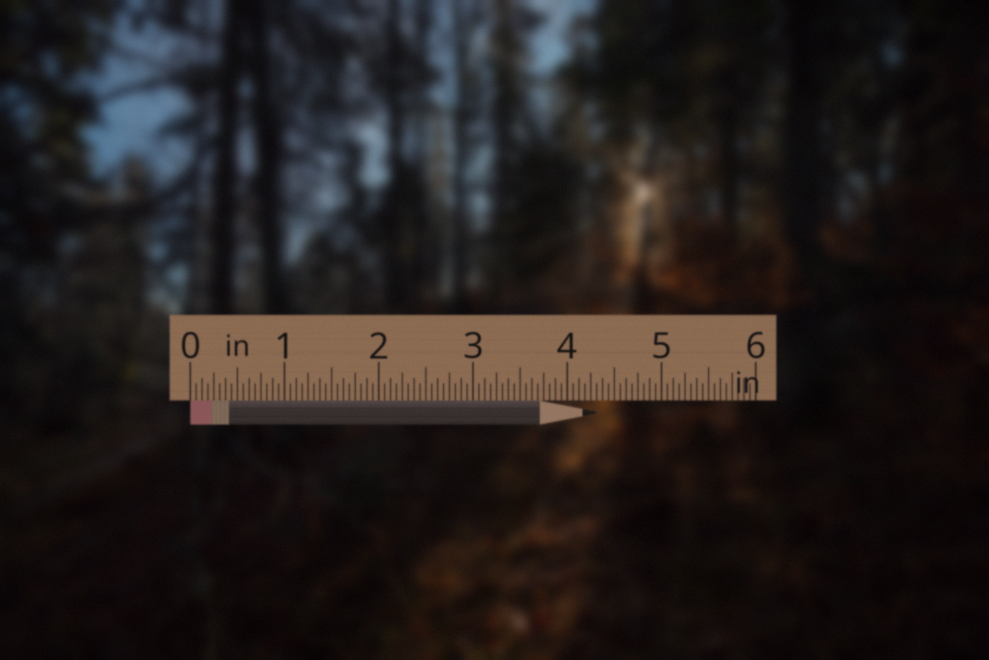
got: 4.3125 in
